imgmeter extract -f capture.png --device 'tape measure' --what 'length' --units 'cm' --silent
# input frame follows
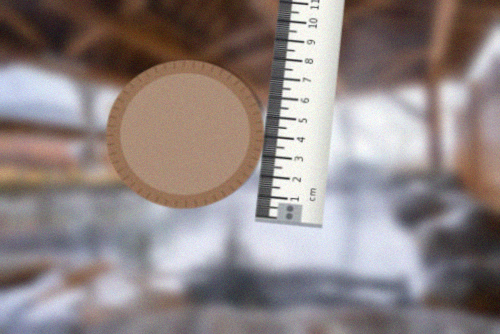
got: 7.5 cm
